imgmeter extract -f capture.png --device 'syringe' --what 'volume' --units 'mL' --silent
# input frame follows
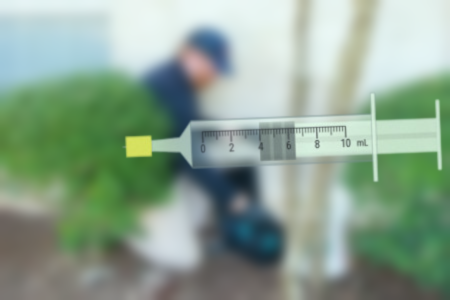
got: 4 mL
